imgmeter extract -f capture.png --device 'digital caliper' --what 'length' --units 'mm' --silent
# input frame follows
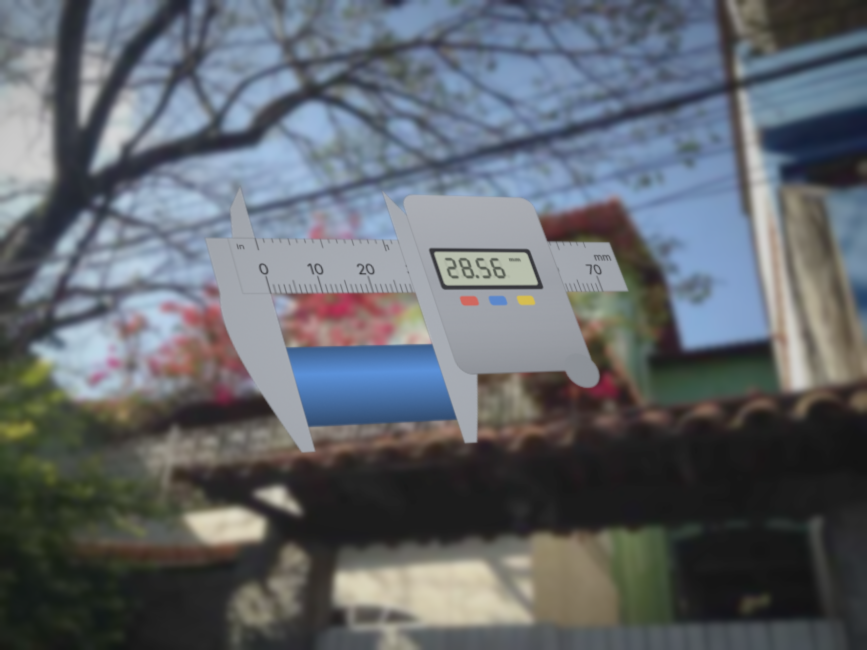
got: 28.56 mm
